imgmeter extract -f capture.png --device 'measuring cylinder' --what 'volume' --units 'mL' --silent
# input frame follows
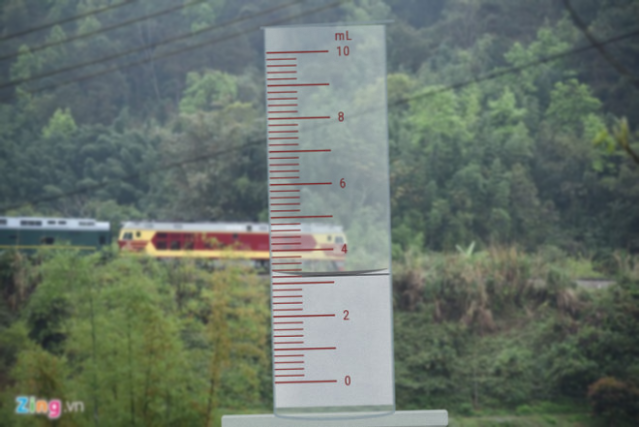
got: 3.2 mL
